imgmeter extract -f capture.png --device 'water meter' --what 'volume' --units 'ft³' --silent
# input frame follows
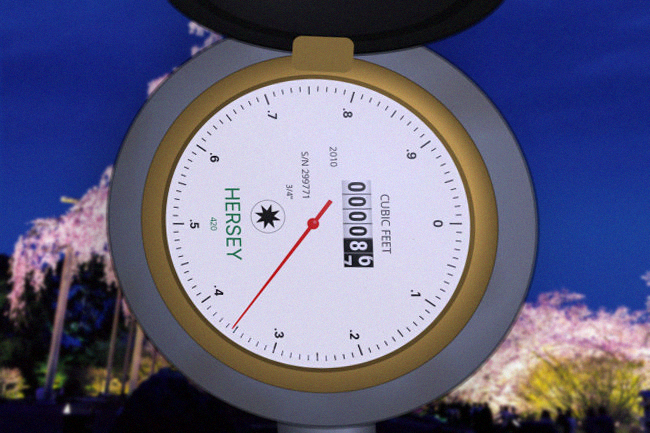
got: 86.35 ft³
